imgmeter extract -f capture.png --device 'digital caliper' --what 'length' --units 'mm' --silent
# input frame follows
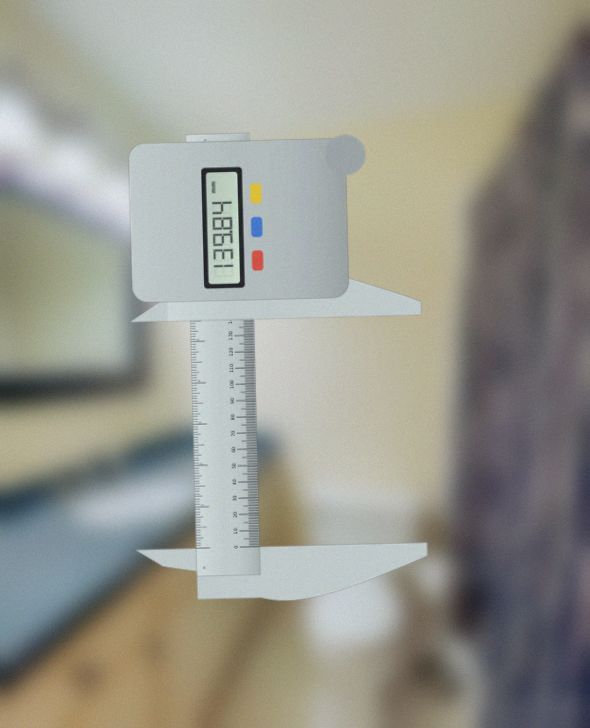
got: 139.84 mm
